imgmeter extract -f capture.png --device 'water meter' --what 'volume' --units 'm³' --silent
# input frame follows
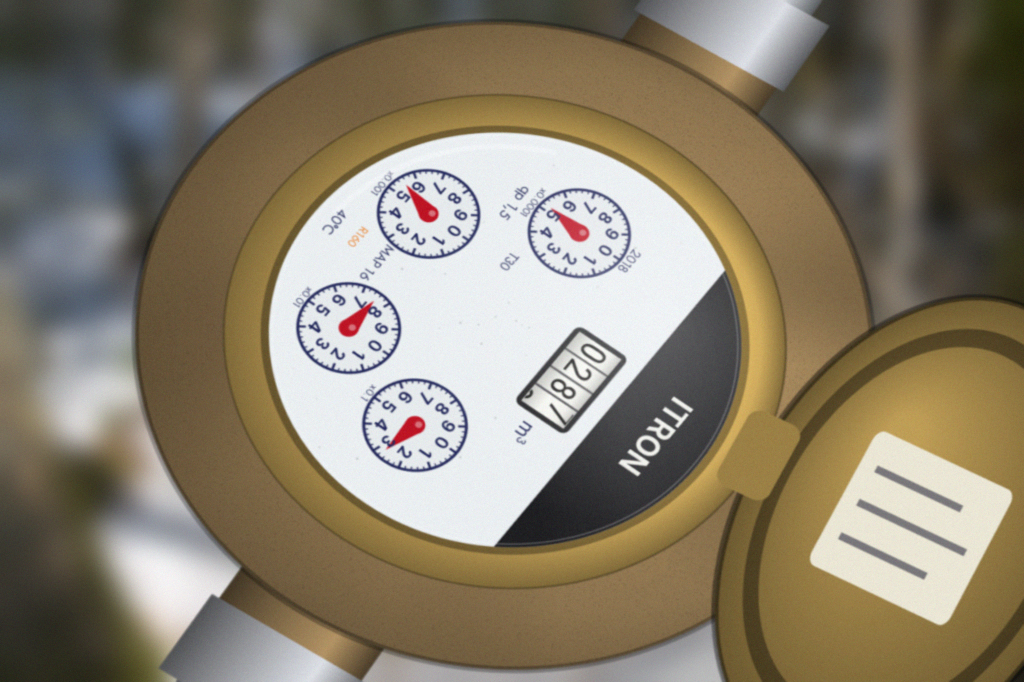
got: 287.2755 m³
